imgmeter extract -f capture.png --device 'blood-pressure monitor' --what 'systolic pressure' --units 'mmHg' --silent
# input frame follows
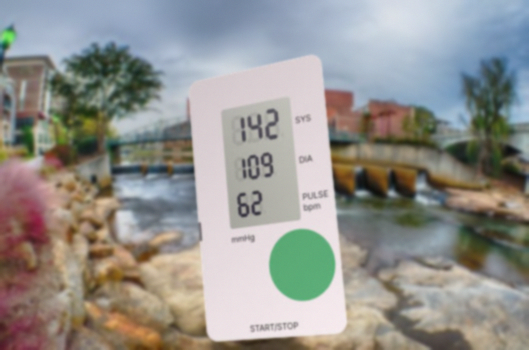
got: 142 mmHg
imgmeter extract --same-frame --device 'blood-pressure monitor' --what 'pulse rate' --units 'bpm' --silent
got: 62 bpm
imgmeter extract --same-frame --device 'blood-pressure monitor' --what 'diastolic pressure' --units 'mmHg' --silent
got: 109 mmHg
